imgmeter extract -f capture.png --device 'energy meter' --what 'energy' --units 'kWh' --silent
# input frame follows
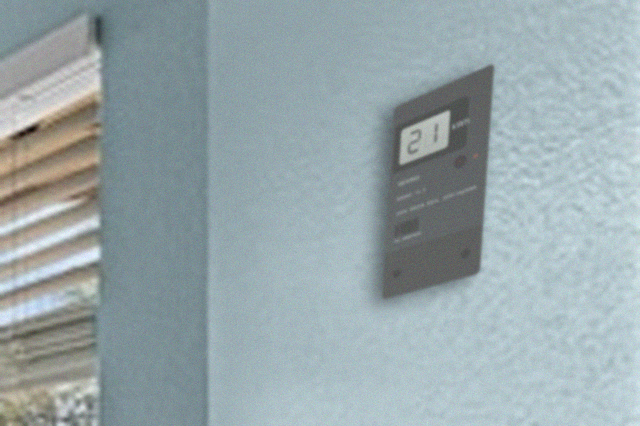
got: 21 kWh
